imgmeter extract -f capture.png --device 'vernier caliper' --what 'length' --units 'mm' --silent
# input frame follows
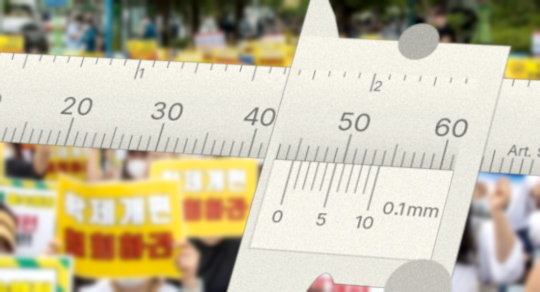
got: 44.8 mm
